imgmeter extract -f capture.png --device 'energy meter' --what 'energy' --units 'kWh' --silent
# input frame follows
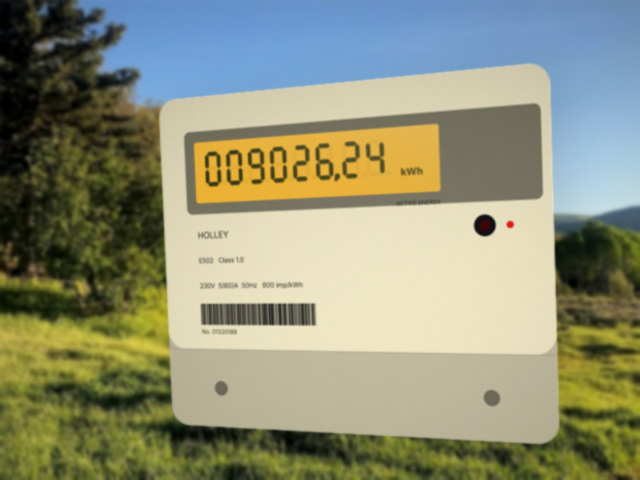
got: 9026.24 kWh
